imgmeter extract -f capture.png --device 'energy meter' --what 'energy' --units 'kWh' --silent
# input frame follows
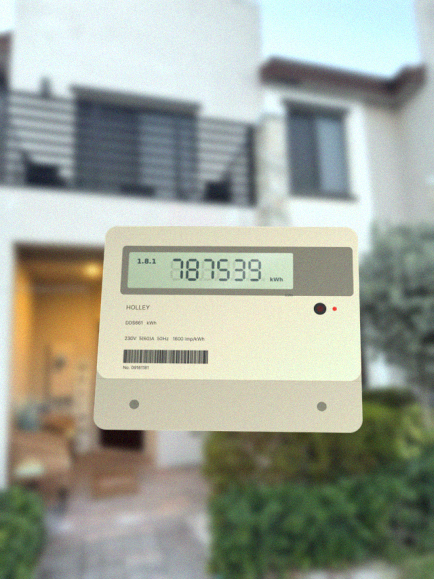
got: 787539 kWh
